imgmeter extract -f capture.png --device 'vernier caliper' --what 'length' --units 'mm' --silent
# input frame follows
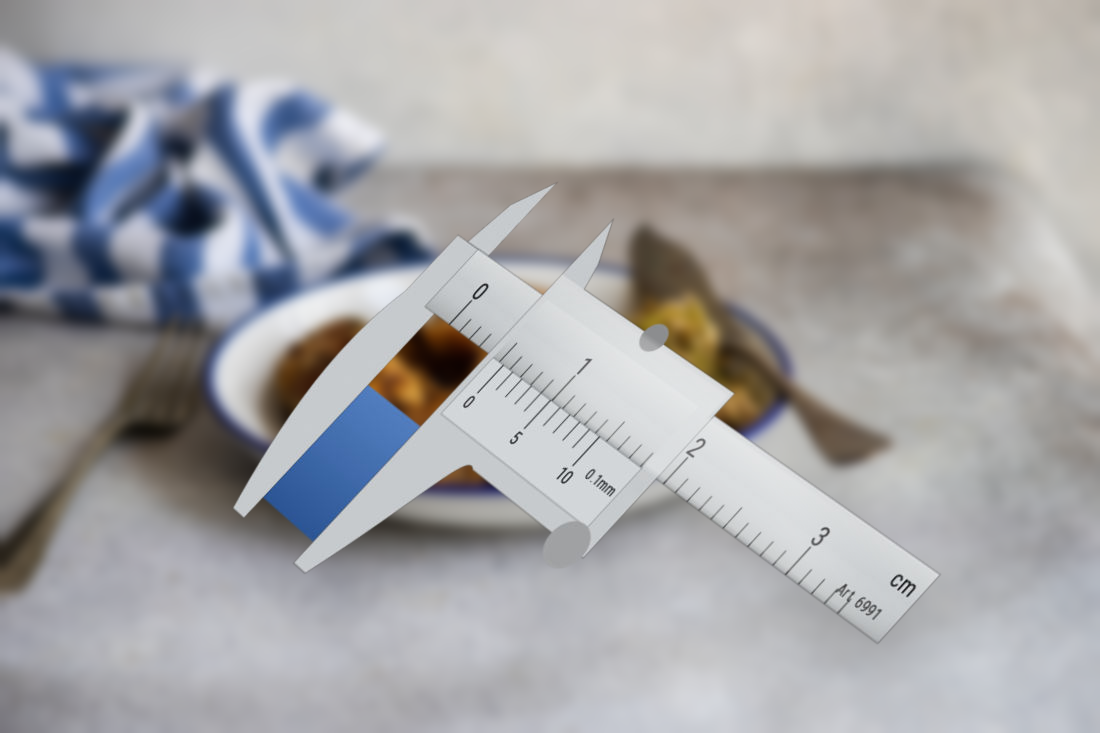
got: 5.4 mm
